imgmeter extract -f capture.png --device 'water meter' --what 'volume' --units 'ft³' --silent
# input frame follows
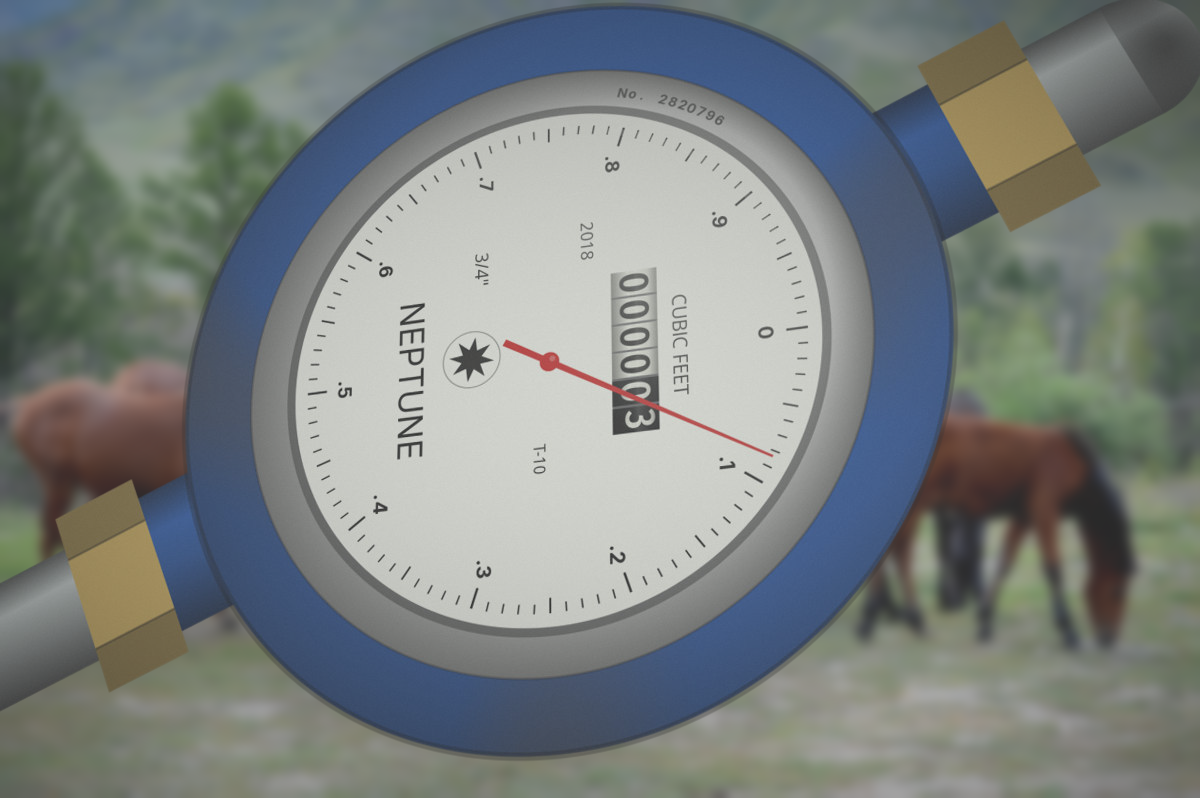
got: 3.08 ft³
